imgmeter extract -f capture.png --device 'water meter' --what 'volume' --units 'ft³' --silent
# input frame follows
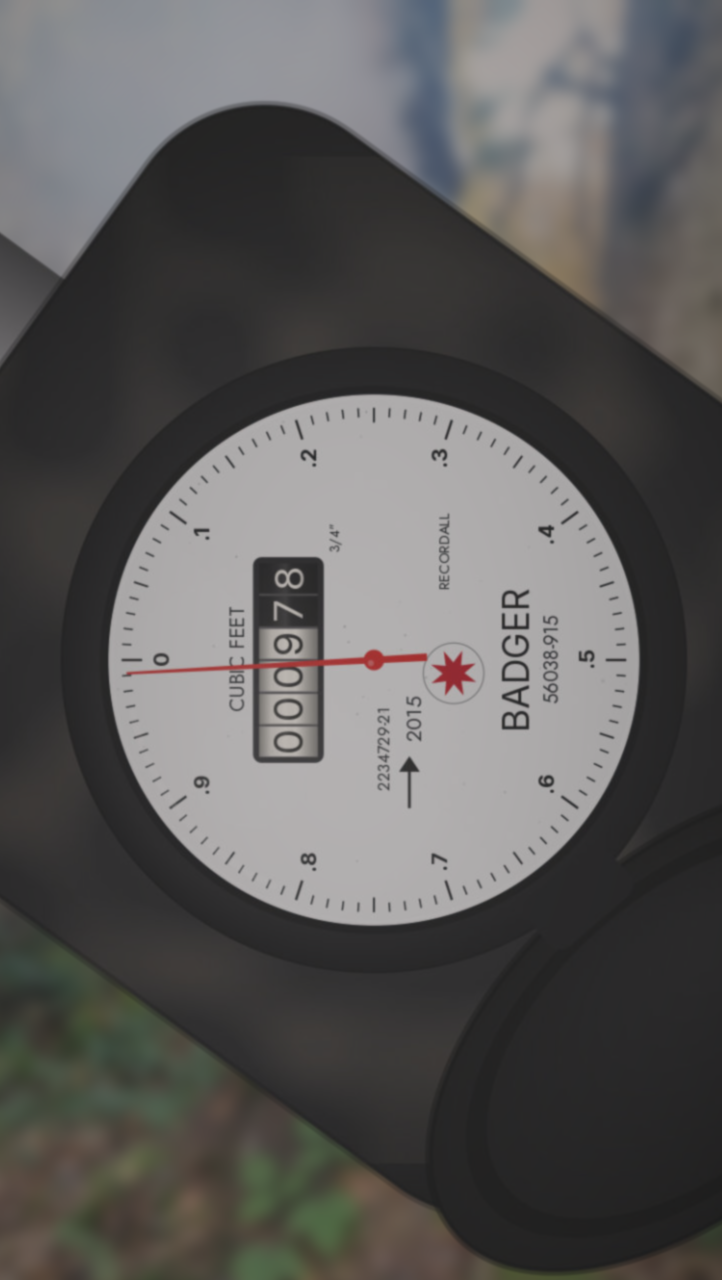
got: 977.99 ft³
